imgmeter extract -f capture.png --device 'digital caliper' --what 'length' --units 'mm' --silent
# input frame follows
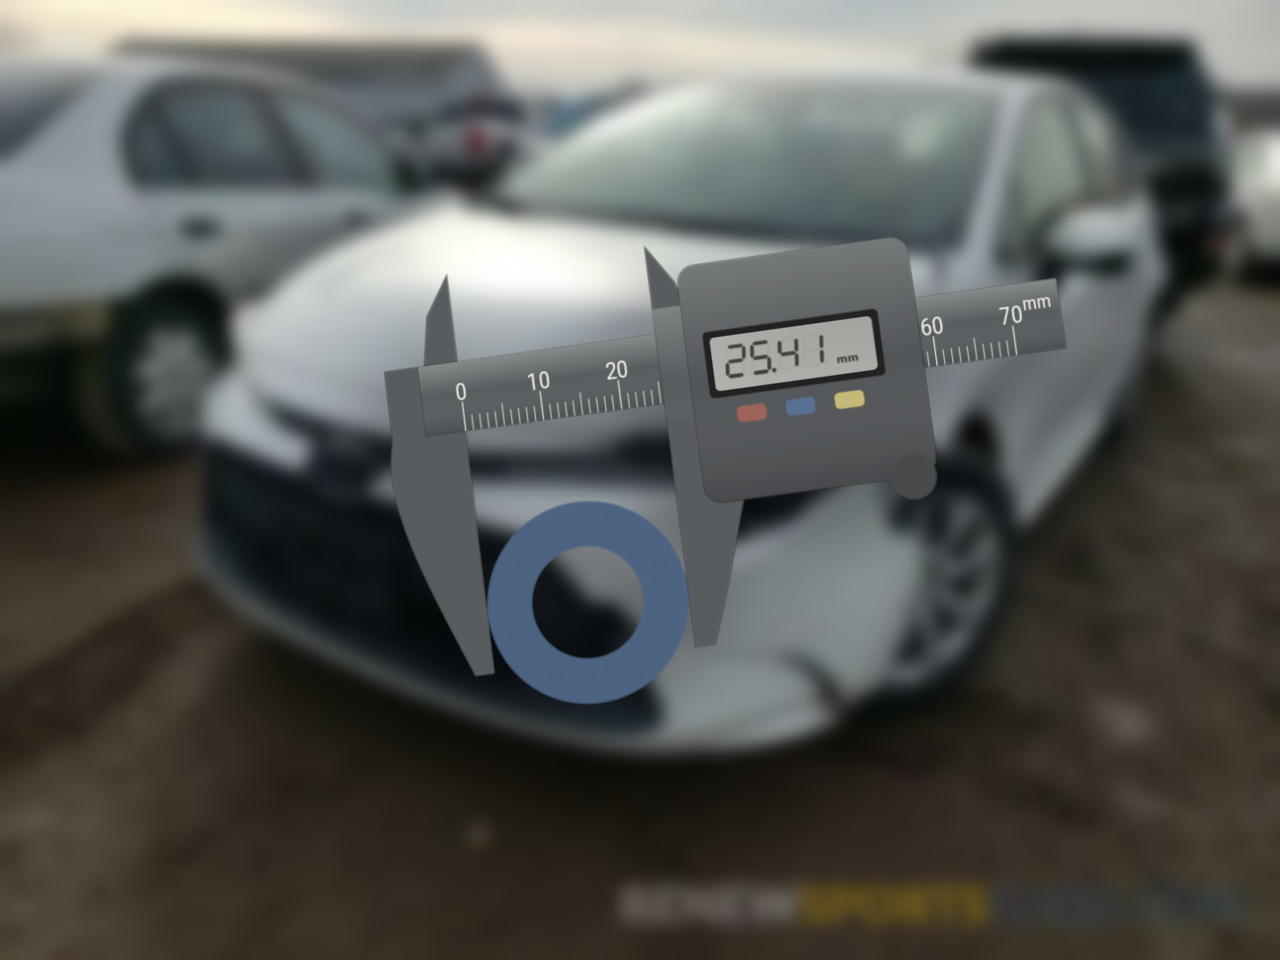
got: 25.41 mm
